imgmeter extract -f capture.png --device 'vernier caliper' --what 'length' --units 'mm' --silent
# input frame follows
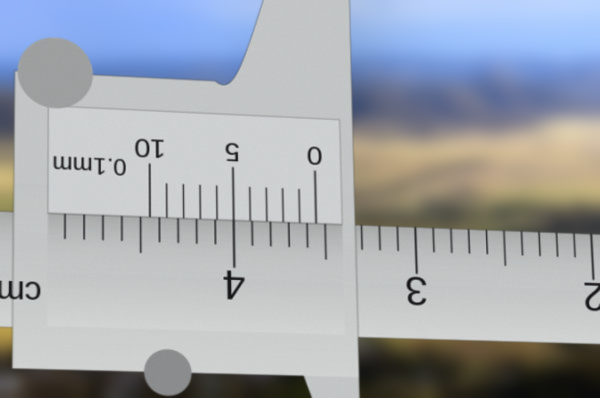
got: 35.5 mm
